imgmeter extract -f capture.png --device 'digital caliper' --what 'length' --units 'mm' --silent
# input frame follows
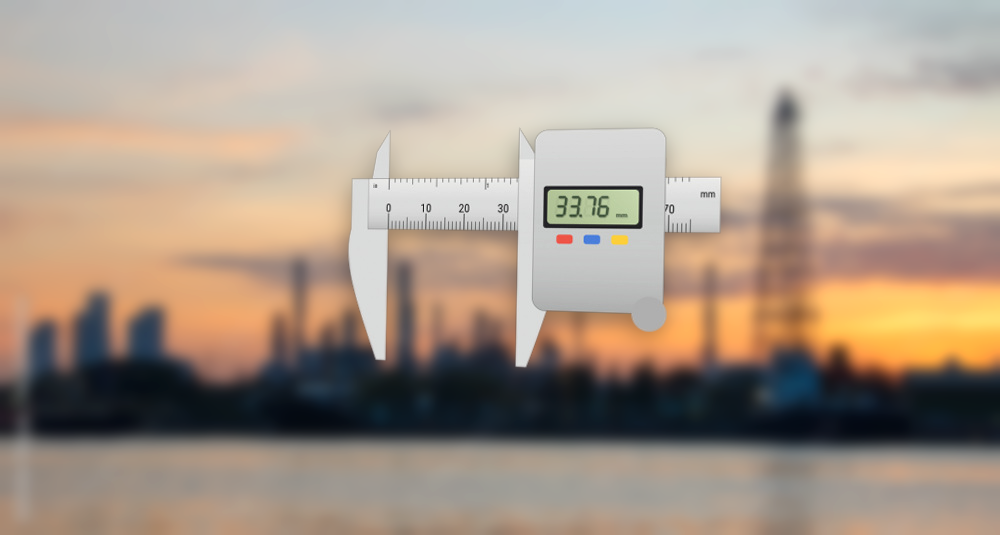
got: 33.76 mm
